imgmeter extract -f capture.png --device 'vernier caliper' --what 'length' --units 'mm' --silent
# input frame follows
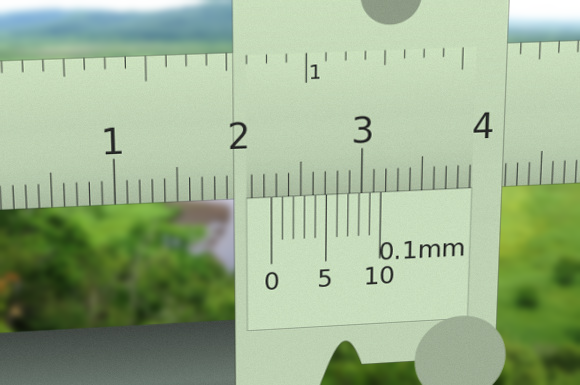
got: 22.6 mm
